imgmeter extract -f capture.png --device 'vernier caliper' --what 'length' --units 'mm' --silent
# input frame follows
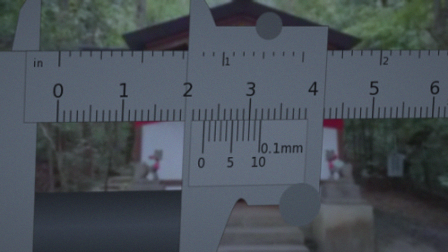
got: 22.8 mm
